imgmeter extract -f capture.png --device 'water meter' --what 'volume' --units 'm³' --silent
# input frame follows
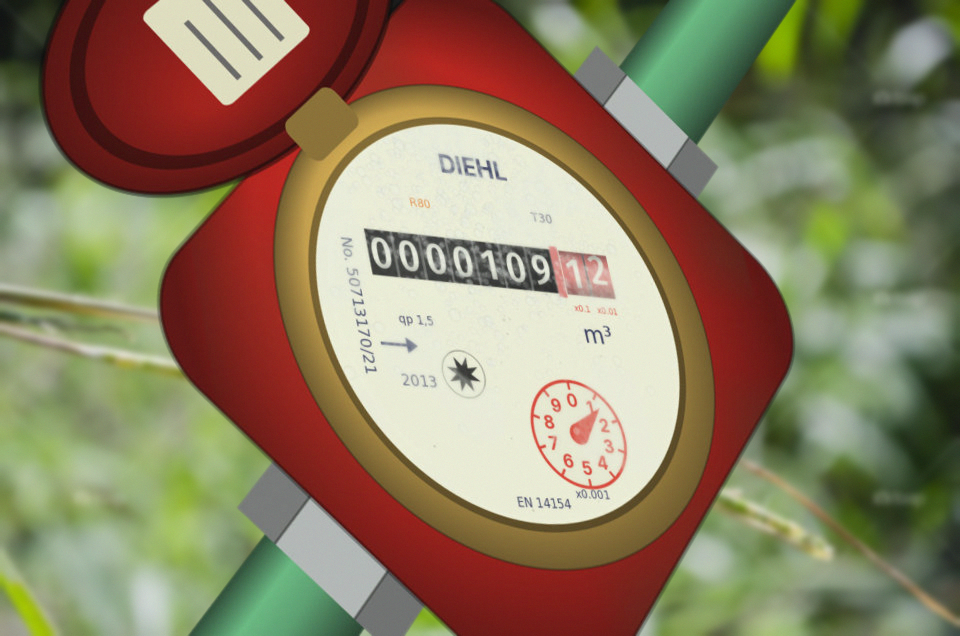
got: 109.121 m³
